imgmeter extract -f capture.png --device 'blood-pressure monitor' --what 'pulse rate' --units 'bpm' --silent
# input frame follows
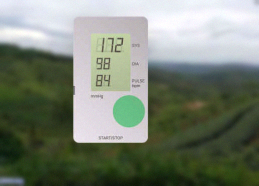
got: 84 bpm
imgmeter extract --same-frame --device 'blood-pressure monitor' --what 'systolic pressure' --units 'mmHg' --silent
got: 172 mmHg
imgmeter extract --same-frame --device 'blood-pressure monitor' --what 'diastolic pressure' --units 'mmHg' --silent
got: 98 mmHg
